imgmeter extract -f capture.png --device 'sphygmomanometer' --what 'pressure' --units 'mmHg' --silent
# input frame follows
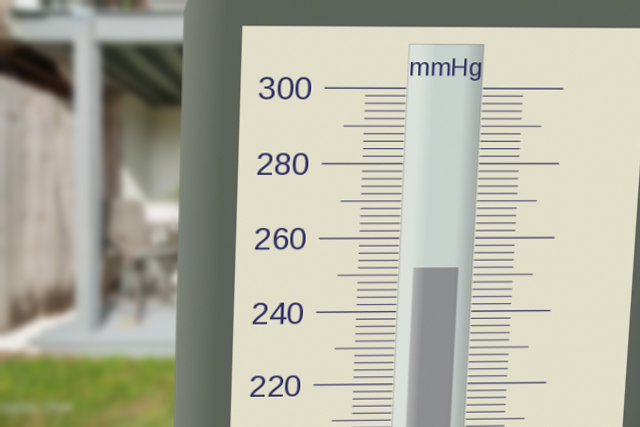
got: 252 mmHg
